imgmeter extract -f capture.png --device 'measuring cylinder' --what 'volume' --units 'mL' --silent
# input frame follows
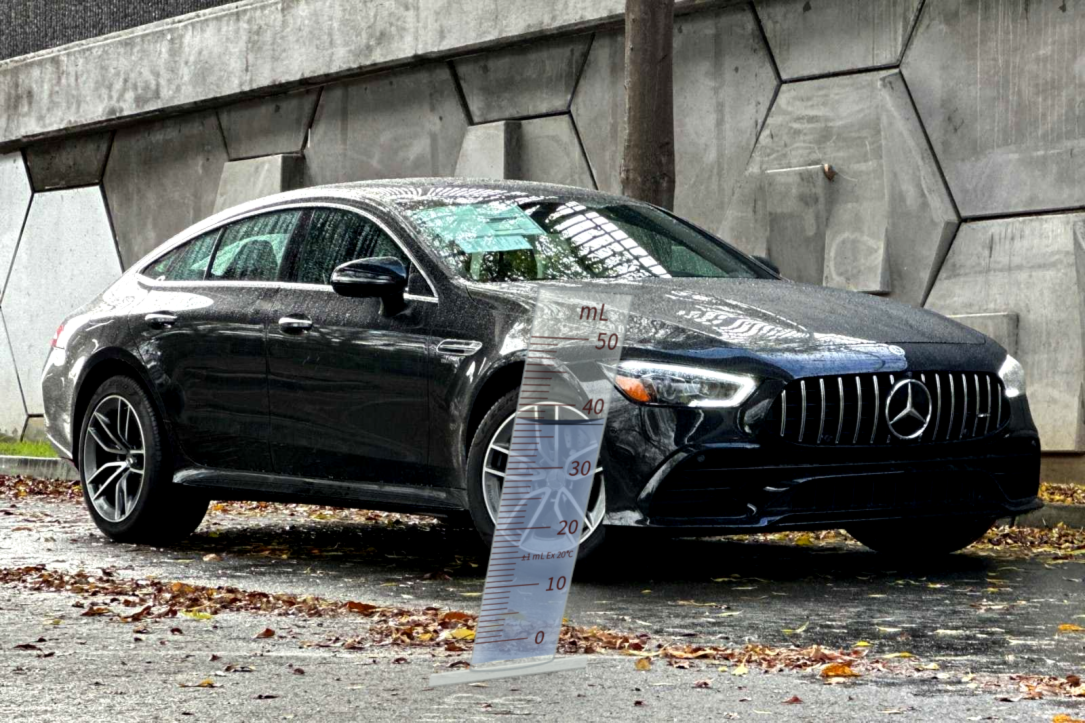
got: 37 mL
